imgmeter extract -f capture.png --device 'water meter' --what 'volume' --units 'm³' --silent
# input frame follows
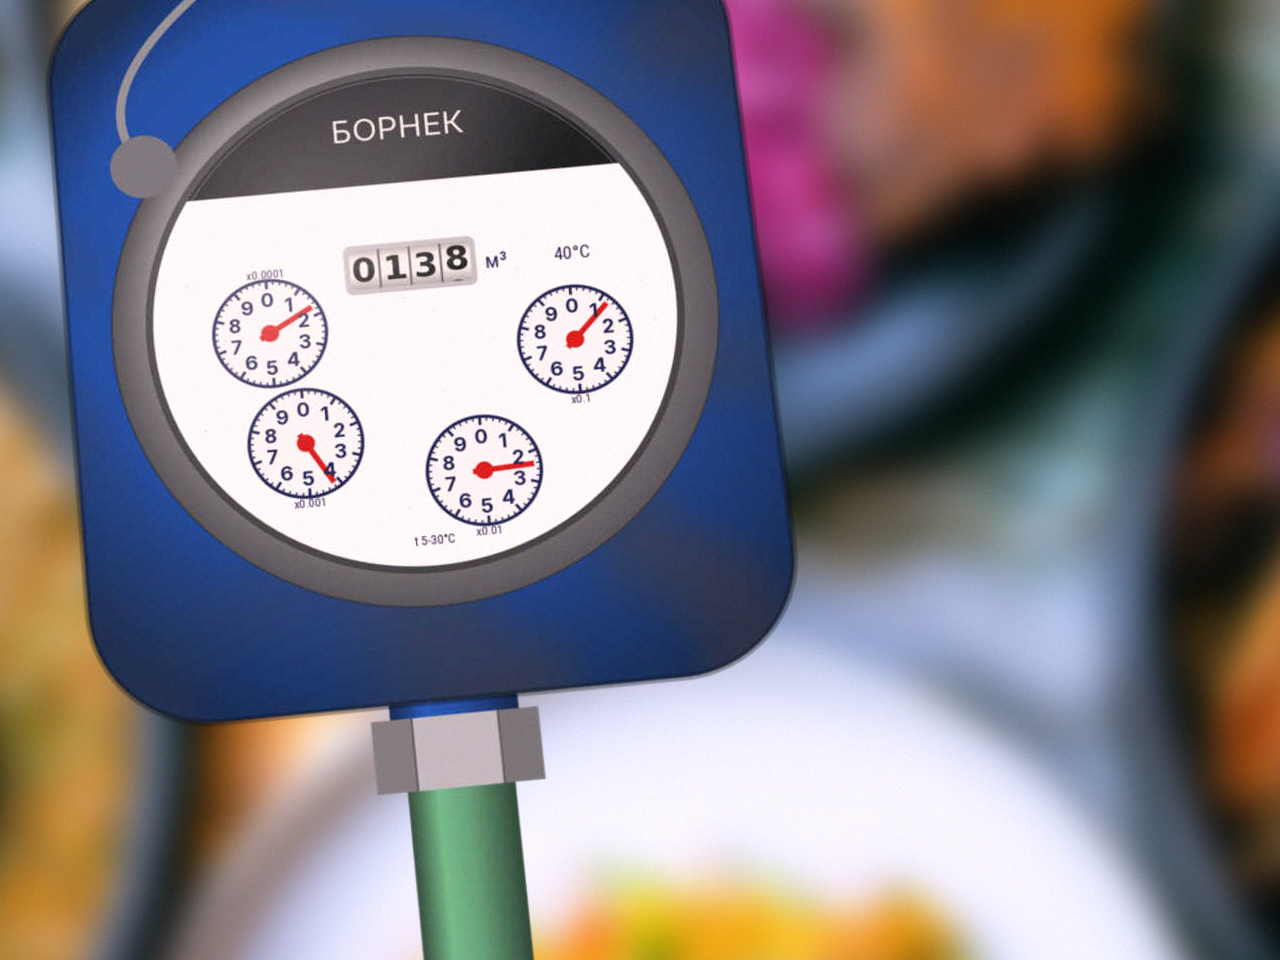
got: 138.1241 m³
